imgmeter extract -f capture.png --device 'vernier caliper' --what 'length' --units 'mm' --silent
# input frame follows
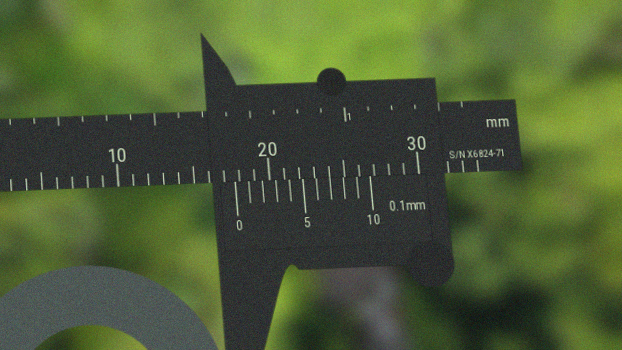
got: 17.7 mm
